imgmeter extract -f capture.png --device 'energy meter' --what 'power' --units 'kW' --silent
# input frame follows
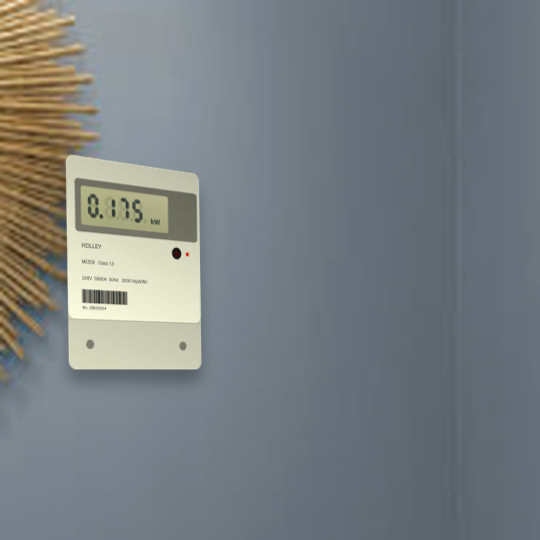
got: 0.175 kW
